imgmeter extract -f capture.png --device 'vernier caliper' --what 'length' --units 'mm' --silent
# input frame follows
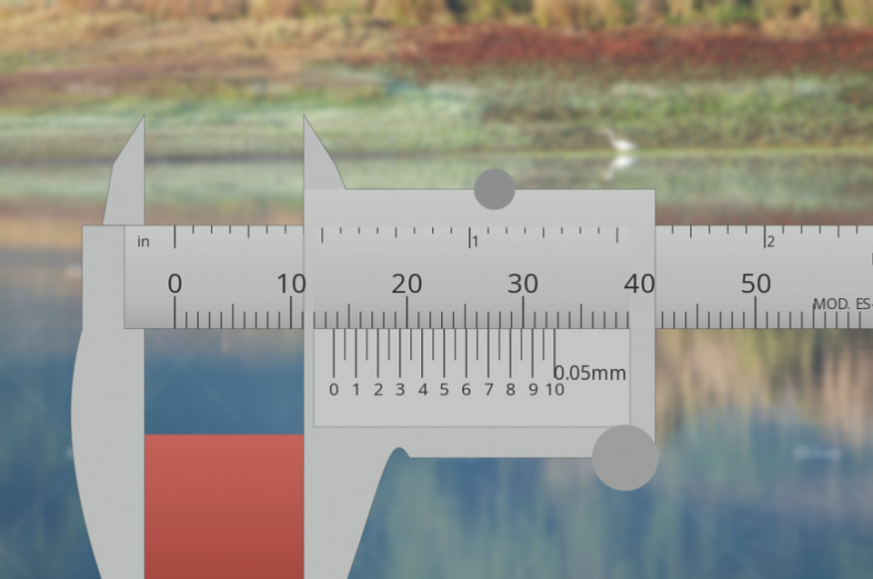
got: 13.7 mm
